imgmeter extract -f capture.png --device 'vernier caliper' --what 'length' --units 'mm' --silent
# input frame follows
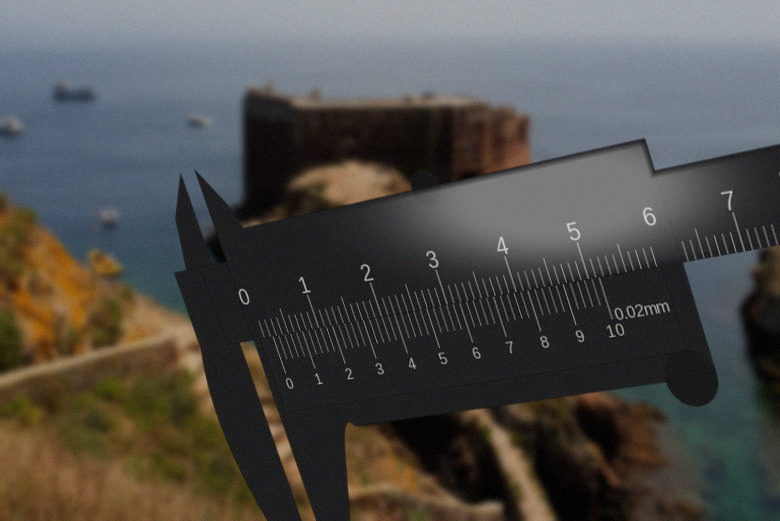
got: 2.4 mm
